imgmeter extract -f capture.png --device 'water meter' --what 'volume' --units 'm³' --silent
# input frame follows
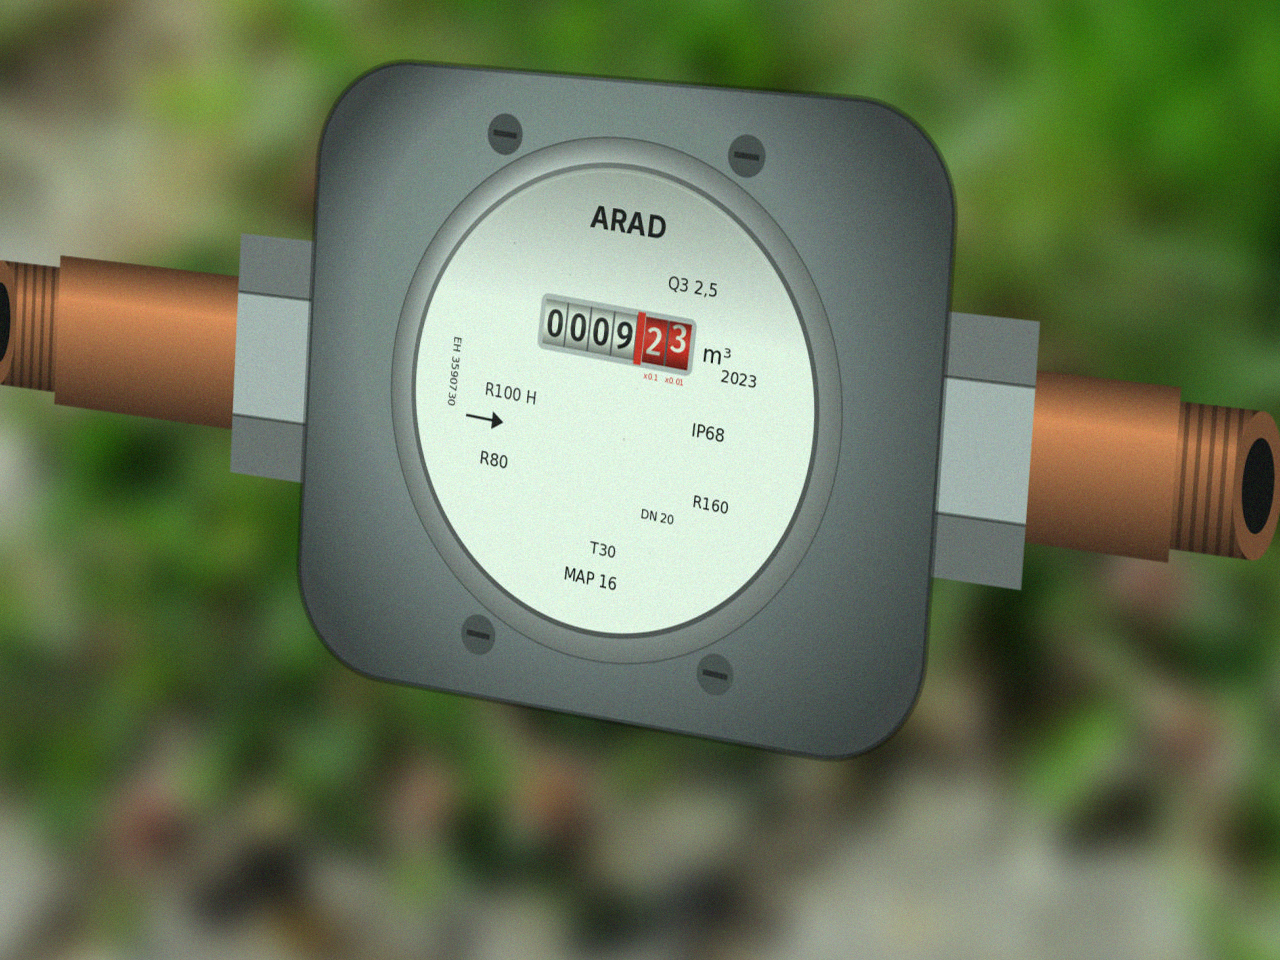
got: 9.23 m³
